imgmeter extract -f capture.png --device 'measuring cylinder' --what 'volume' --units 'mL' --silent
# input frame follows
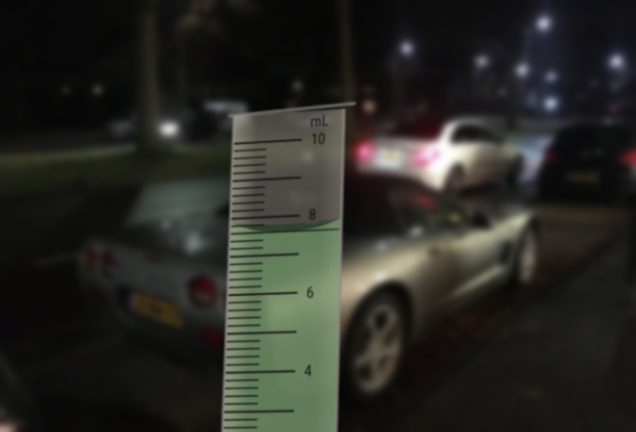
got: 7.6 mL
